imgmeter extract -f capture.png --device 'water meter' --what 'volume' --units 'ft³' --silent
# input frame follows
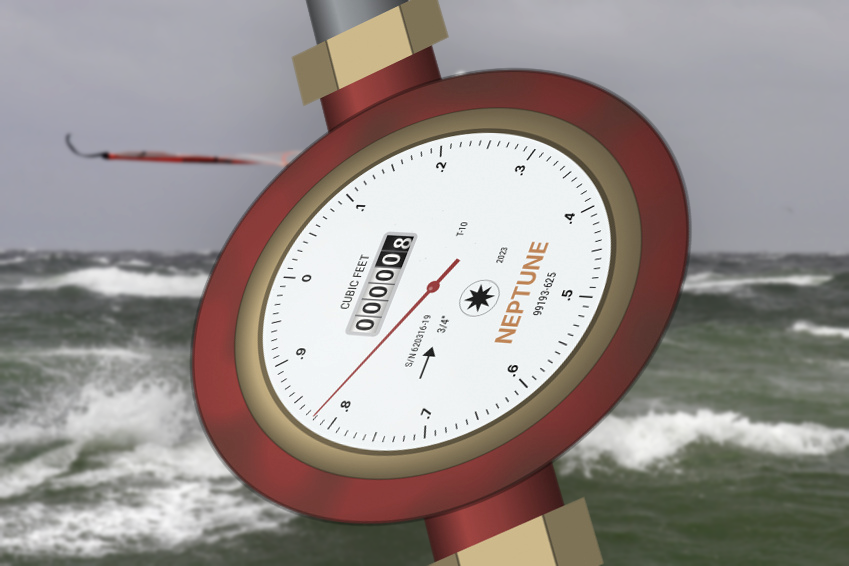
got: 7.82 ft³
